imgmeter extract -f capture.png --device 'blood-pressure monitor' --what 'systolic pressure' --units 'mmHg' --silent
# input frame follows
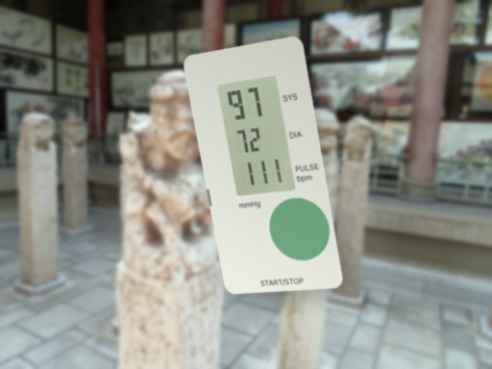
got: 97 mmHg
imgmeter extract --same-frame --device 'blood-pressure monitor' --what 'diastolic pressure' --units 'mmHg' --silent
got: 72 mmHg
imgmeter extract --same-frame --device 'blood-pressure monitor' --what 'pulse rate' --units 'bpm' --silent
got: 111 bpm
